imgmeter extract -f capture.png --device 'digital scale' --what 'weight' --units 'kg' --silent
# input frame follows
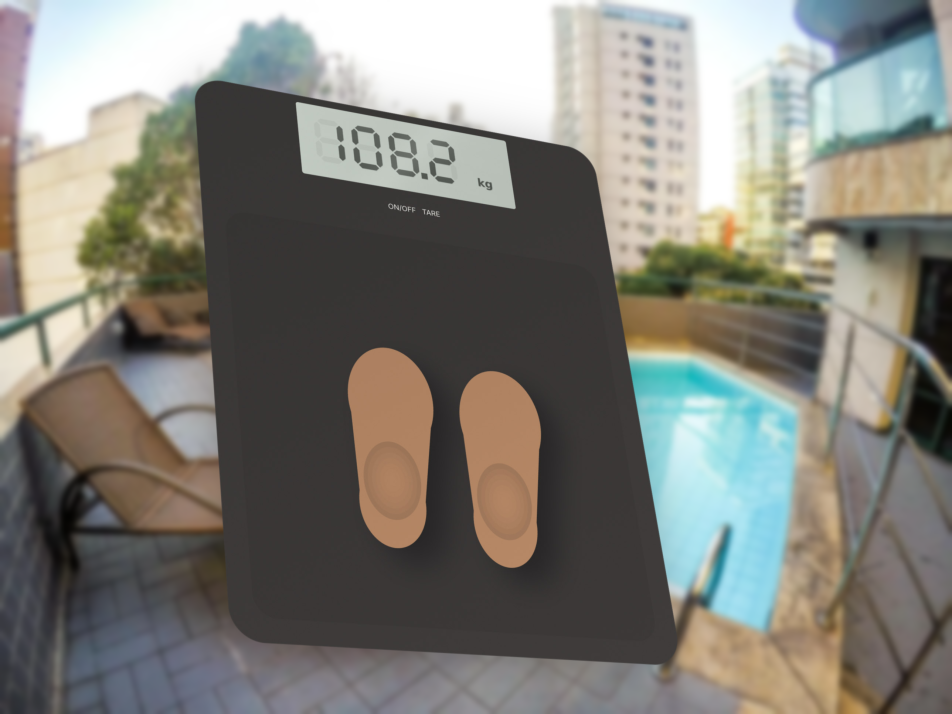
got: 108.2 kg
